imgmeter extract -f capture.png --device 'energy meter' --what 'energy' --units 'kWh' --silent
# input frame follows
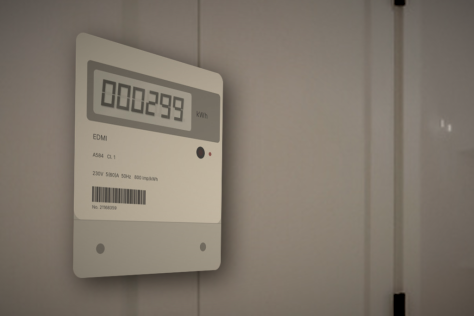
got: 299 kWh
